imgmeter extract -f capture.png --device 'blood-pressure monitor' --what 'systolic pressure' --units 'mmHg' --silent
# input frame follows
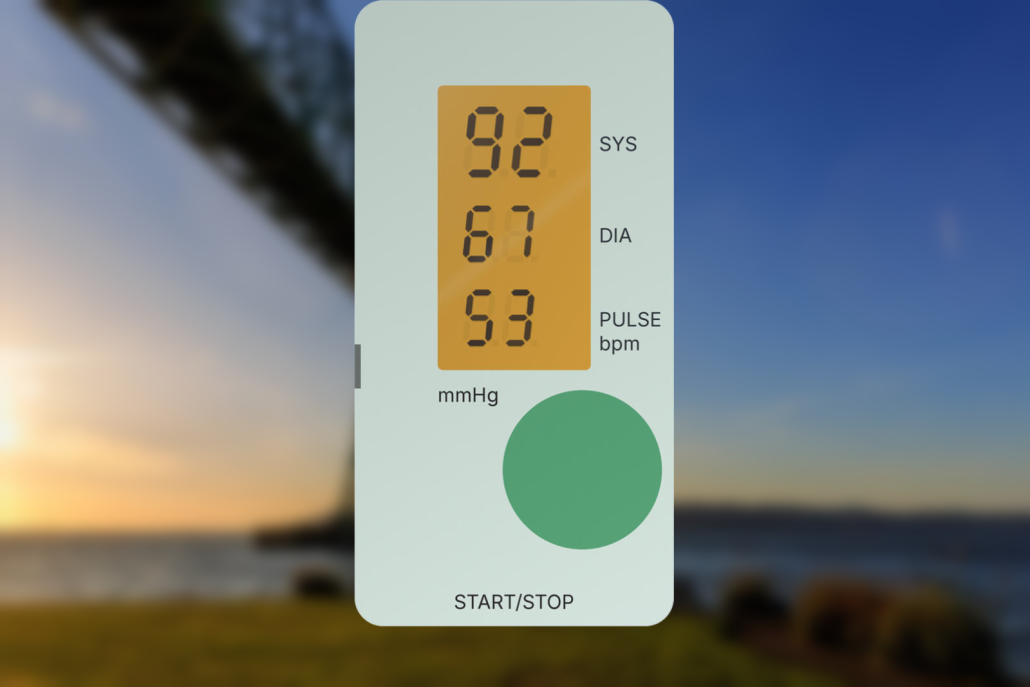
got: 92 mmHg
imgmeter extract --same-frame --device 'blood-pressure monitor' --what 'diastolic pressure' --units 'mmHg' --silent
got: 67 mmHg
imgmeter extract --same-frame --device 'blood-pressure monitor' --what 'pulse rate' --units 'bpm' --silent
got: 53 bpm
